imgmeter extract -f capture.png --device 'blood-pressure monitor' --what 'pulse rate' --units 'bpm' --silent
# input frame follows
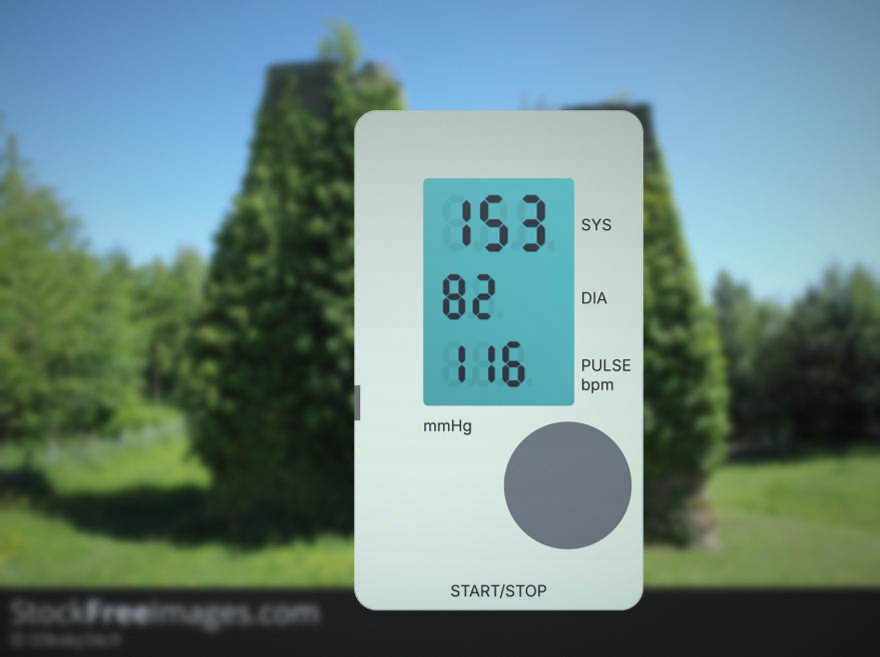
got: 116 bpm
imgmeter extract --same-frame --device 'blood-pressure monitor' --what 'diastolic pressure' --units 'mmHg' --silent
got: 82 mmHg
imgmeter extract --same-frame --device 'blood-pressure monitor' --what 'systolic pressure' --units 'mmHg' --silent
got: 153 mmHg
